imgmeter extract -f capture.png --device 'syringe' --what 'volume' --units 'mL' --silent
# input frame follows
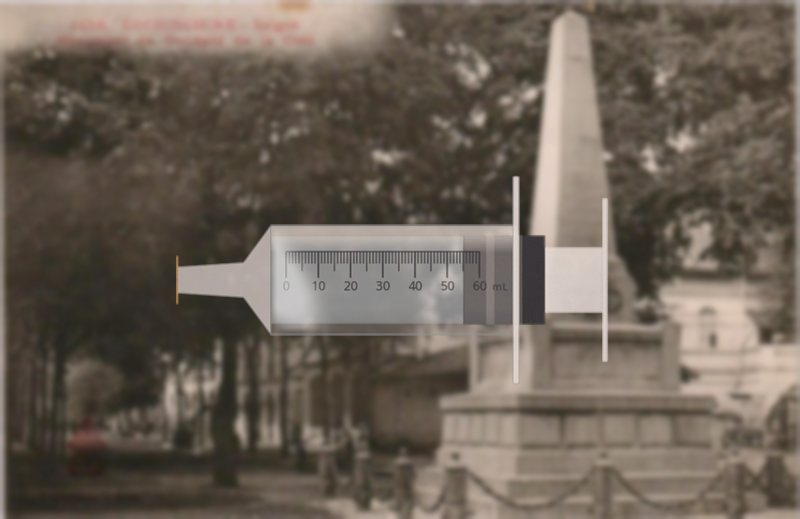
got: 55 mL
